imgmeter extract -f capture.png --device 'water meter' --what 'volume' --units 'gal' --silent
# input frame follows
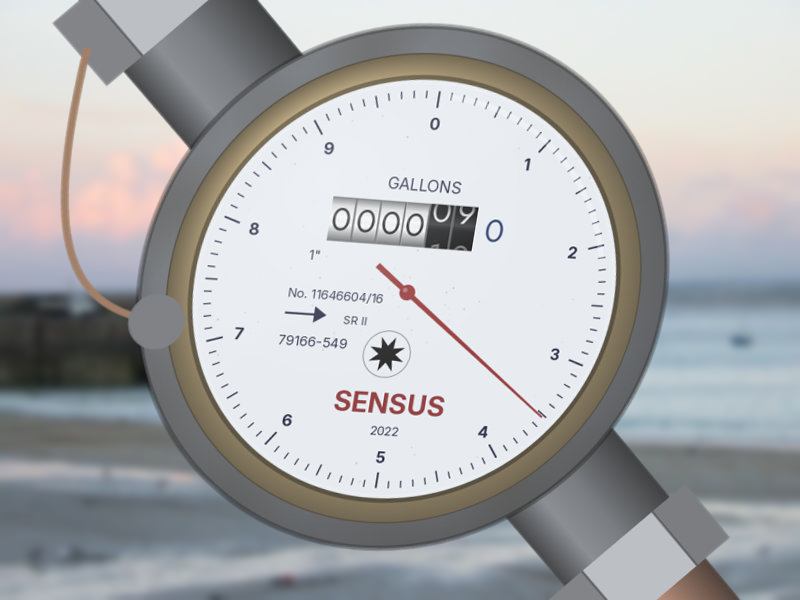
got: 93.5 gal
